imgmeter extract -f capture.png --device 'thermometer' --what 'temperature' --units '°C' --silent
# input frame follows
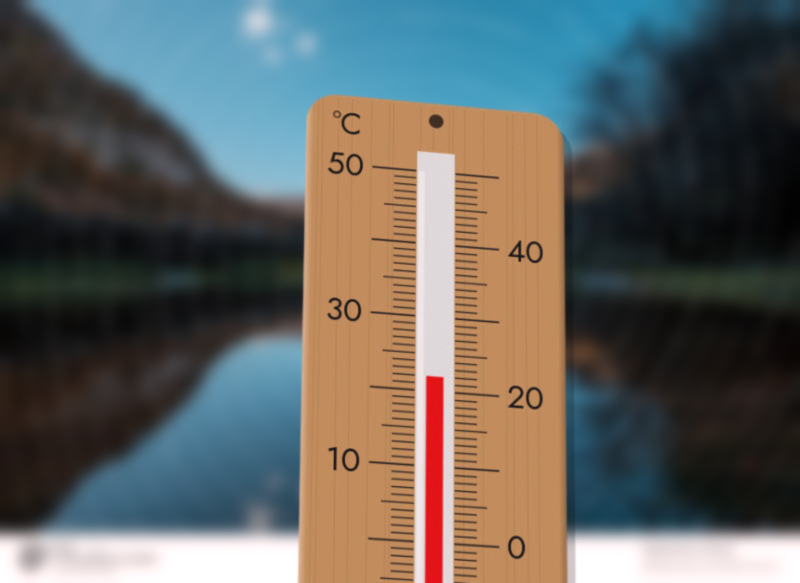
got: 22 °C
